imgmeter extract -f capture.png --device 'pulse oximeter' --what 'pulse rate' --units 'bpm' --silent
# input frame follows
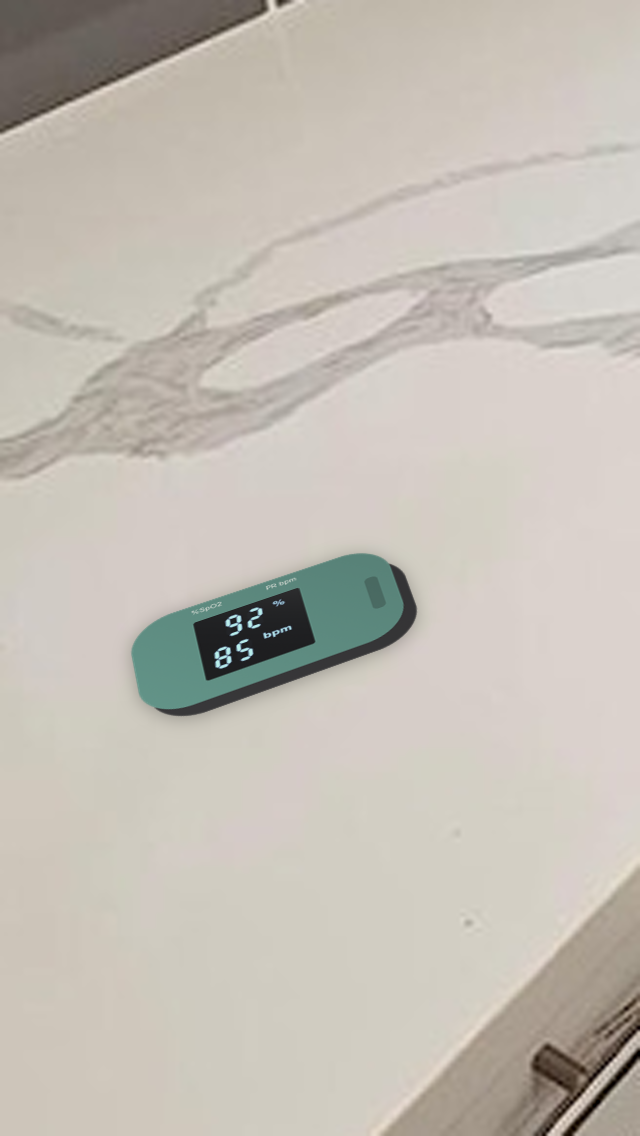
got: 85 bpm
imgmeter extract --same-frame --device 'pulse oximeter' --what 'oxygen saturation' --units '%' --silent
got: 92 %
